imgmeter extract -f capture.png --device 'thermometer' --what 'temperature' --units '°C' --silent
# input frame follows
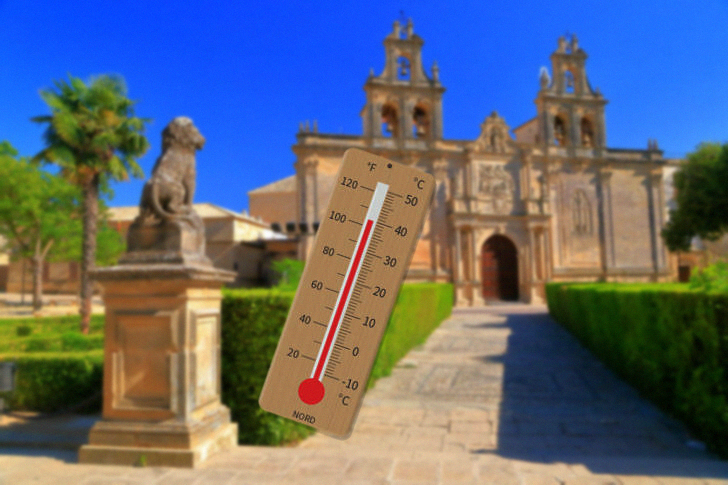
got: 40 °C
